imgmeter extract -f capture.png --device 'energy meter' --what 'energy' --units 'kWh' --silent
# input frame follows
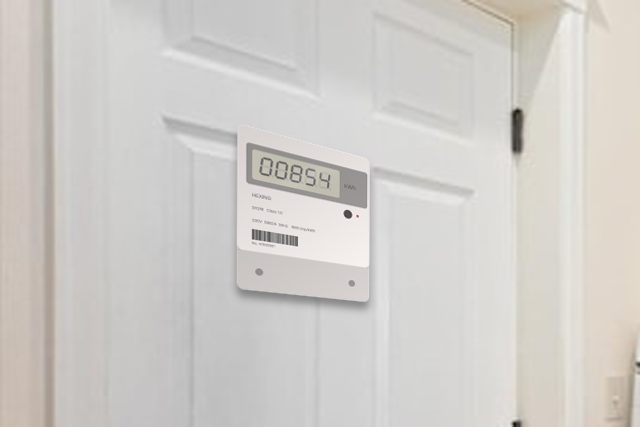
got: 854 kWh
